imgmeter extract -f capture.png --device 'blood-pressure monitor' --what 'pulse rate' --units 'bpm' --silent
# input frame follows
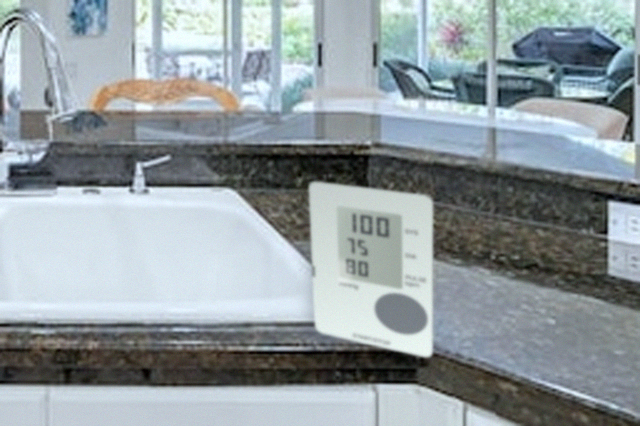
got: 80 bpm
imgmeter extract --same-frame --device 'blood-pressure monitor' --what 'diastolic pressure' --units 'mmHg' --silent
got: 75 mmHg
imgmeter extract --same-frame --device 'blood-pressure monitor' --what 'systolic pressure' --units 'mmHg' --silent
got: 100 mmHg
